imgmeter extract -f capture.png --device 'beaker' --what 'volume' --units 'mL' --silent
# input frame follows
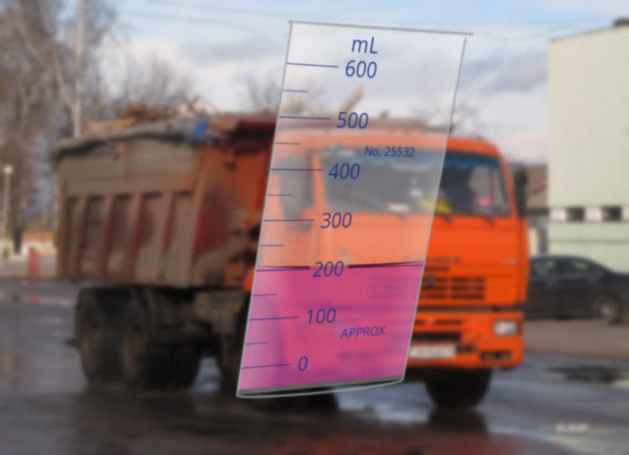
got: 200 mL
